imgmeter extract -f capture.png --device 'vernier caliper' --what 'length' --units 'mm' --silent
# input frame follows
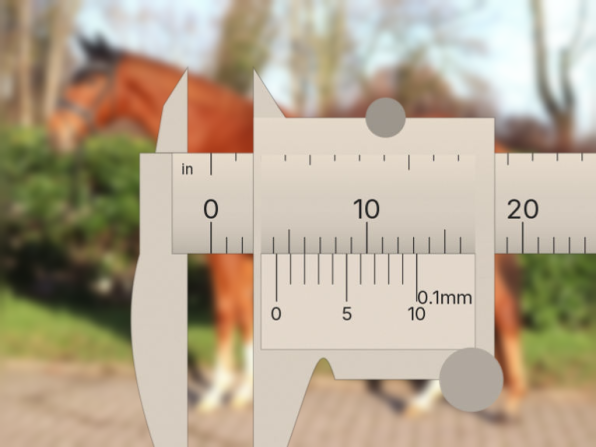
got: 4.2 mm
